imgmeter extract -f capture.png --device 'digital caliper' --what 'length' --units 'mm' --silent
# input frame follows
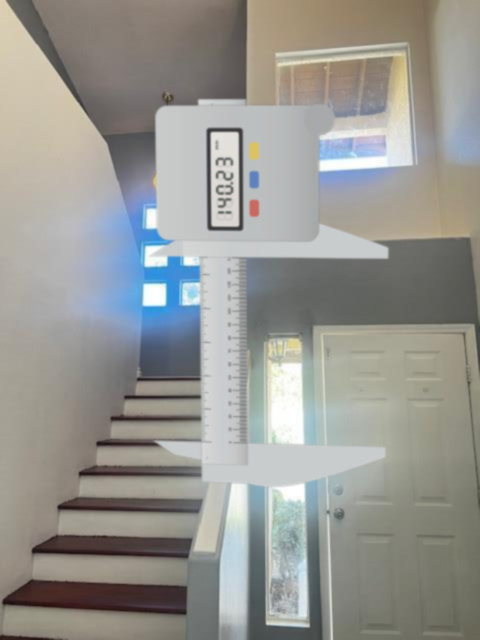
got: 140.23 mm
